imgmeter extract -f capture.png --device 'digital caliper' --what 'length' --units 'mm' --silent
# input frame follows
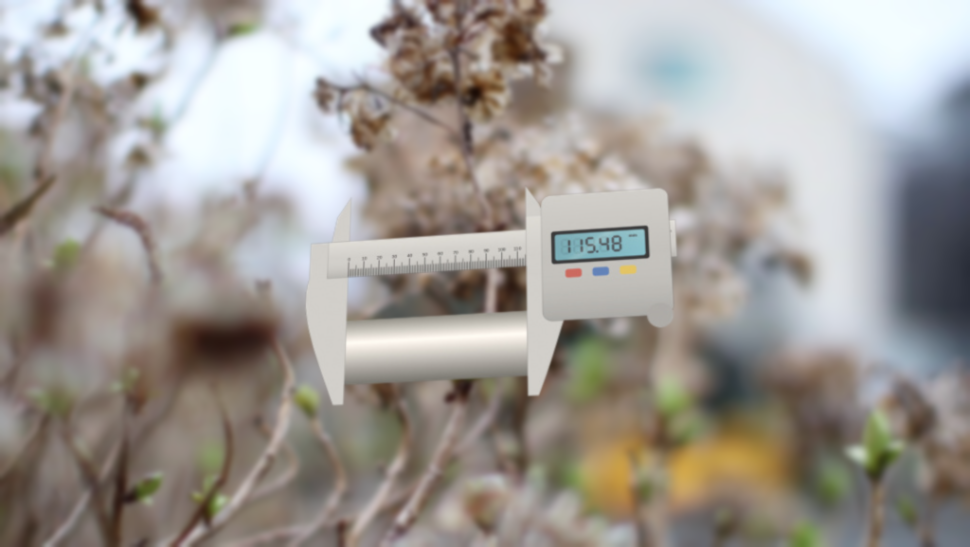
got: 115.48 mm
